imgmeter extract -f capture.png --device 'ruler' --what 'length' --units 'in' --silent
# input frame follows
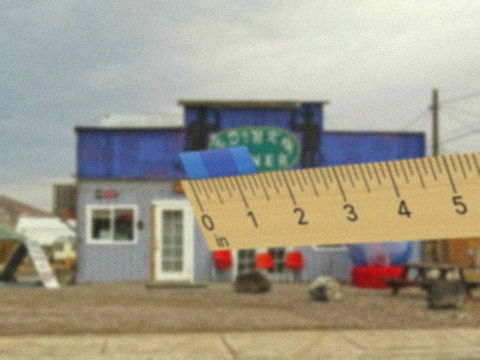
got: 1.5 in
